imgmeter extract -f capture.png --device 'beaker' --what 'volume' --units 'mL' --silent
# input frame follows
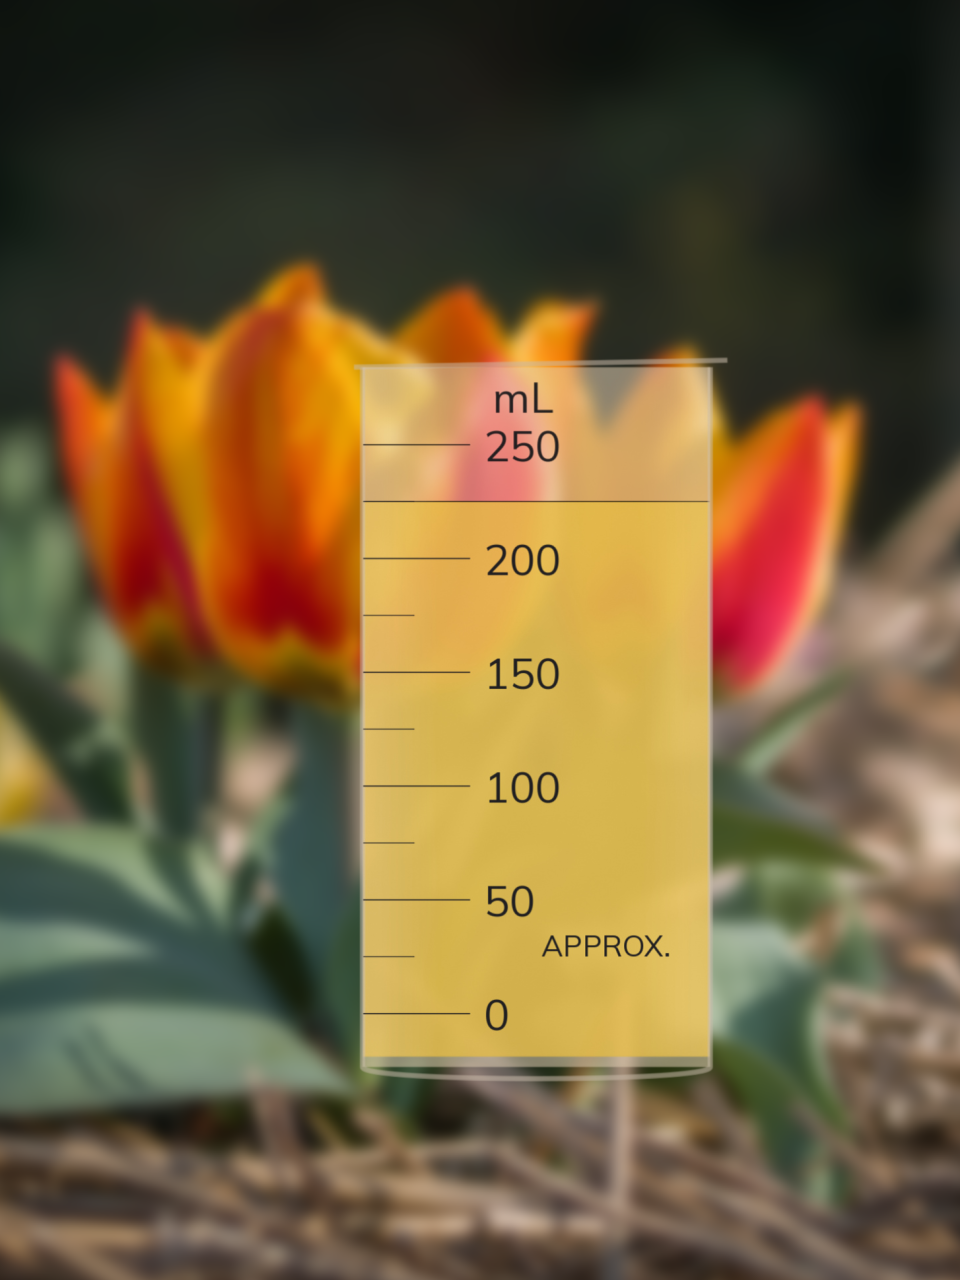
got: 225 mL
